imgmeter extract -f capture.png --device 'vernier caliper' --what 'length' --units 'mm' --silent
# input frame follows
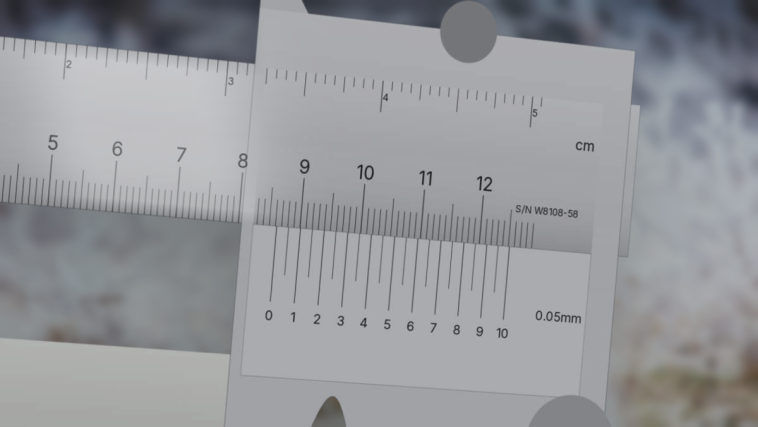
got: 86.2 mm
